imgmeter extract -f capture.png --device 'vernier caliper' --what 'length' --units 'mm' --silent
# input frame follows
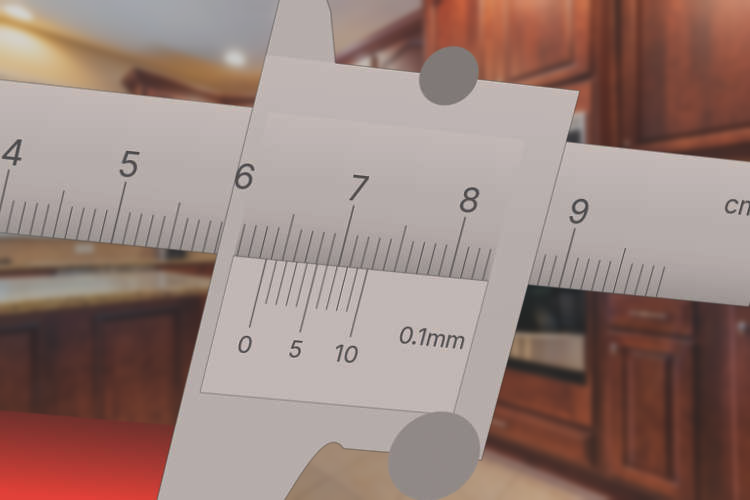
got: 63.6 mm
